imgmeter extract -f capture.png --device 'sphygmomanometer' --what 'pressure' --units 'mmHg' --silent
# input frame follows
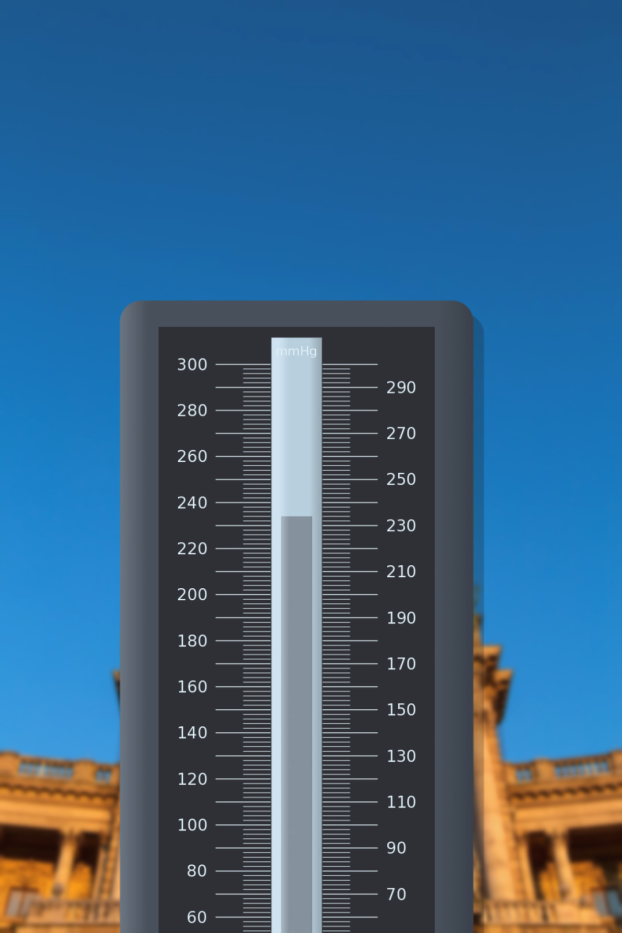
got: 234 mmHg
